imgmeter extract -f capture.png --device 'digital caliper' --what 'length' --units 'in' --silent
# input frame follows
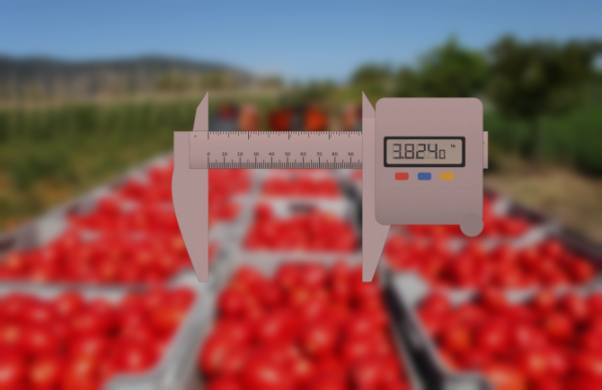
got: 3.8240 in
